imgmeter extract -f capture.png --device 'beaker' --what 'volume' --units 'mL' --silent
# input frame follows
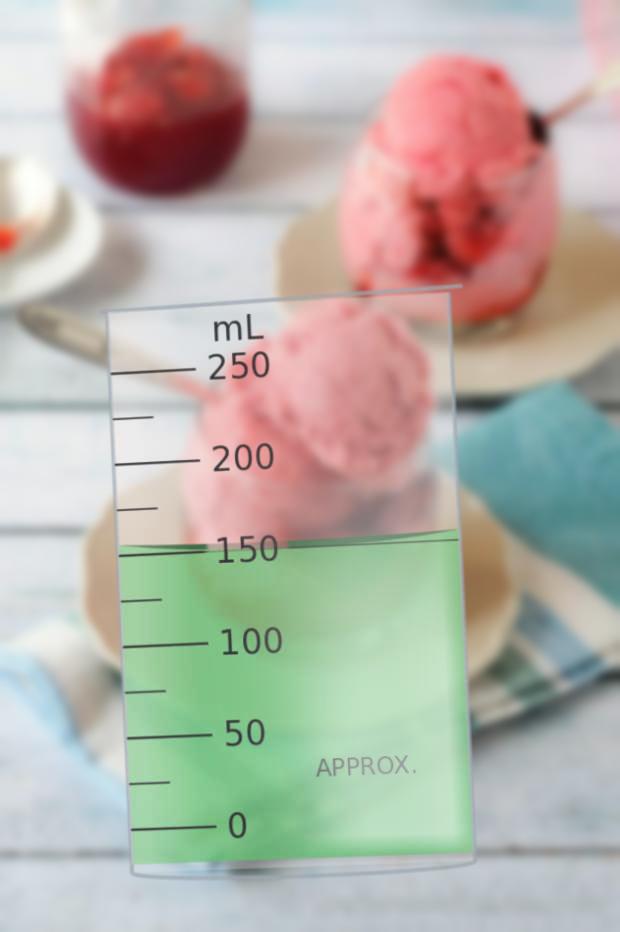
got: 150 mL
